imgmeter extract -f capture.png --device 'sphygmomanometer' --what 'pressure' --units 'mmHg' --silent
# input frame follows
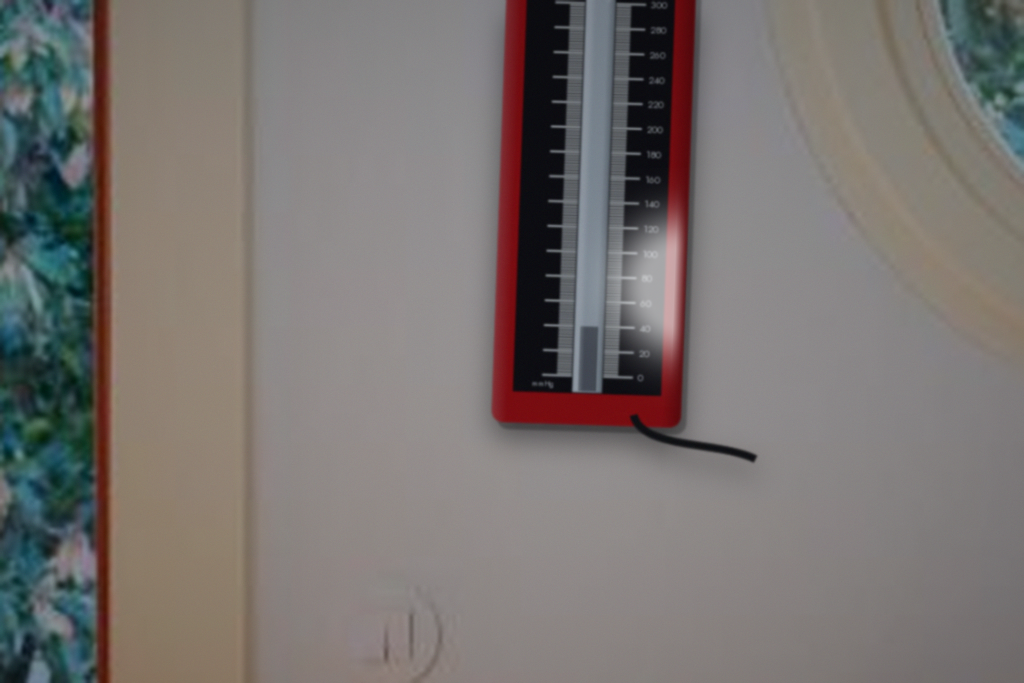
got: 40 mmHg
